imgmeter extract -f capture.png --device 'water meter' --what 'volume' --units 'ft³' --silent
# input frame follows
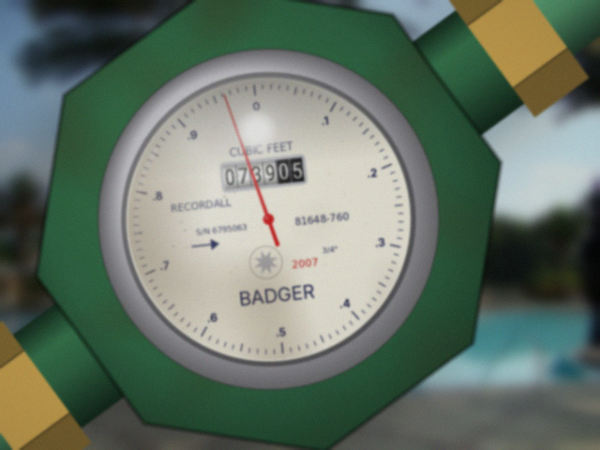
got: 73904.96 ft³
